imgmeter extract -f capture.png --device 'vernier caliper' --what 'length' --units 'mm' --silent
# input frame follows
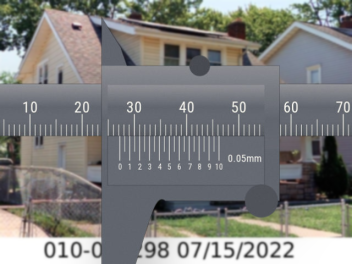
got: 27.2 mm
